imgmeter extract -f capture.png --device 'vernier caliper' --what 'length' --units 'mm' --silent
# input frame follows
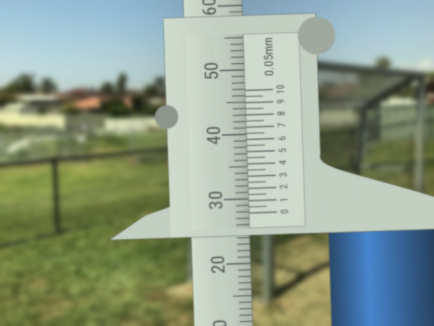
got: 27.8 mm
